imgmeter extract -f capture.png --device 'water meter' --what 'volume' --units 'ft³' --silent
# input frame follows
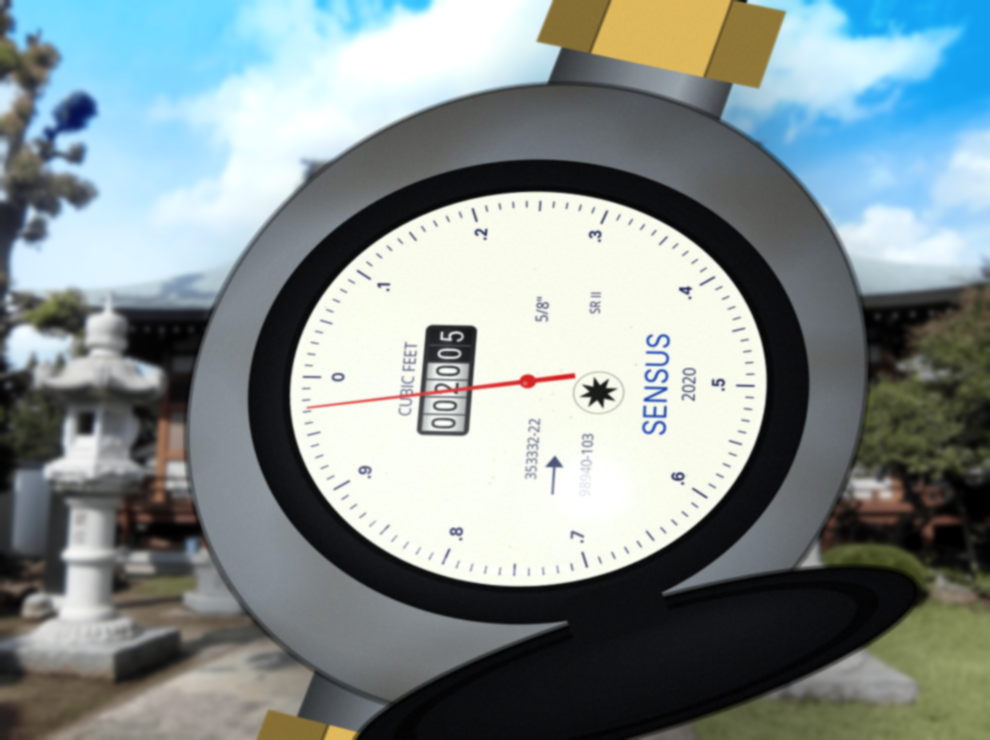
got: 2004.97 ft³
